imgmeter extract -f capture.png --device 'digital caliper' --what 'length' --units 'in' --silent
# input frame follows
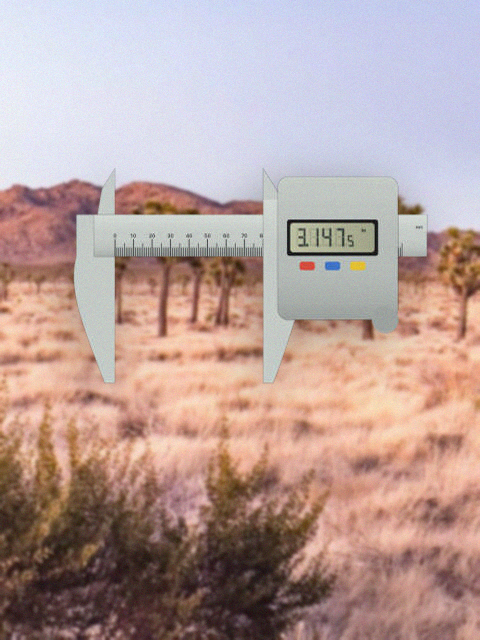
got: 3.1475 in
